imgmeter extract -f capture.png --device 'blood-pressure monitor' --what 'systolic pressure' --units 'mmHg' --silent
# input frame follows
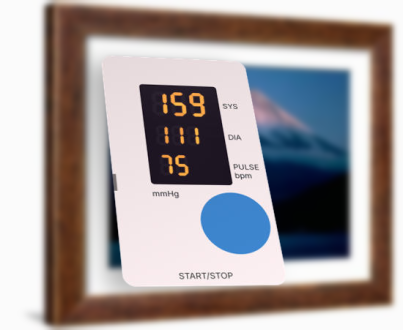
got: 159 mmHg
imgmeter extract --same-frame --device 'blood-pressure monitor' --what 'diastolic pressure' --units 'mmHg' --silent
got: 111 mmHg
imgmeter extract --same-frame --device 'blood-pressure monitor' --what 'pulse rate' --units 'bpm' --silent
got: 75 bpm
